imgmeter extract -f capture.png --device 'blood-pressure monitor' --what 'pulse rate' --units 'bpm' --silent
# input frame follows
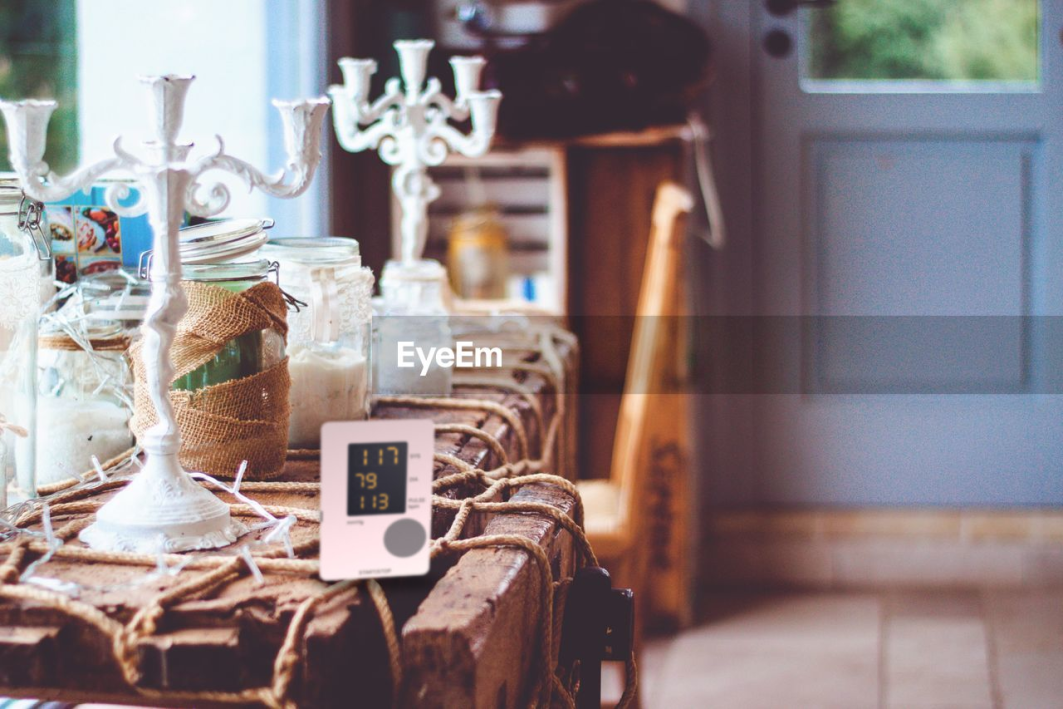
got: 113 bpm
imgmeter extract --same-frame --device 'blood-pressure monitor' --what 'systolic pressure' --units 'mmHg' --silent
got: 117 mmHg
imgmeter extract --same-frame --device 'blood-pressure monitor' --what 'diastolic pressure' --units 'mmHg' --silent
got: 79 mmHg
